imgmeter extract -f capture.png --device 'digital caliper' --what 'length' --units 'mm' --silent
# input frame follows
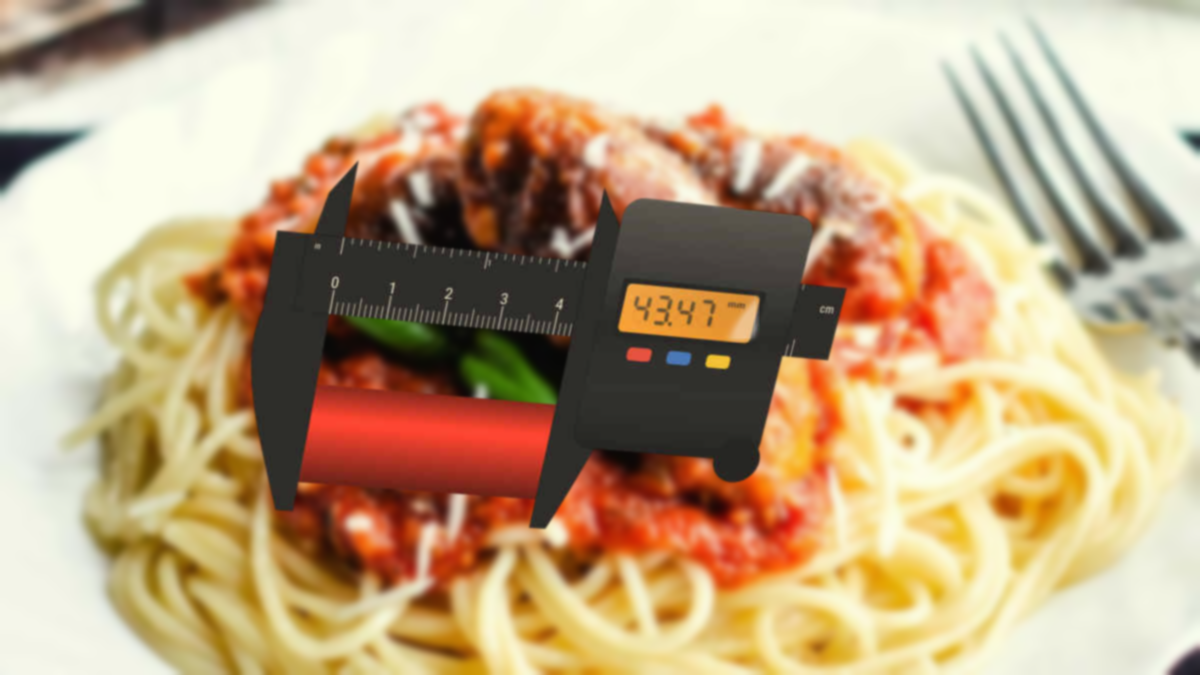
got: 43.47 mm
